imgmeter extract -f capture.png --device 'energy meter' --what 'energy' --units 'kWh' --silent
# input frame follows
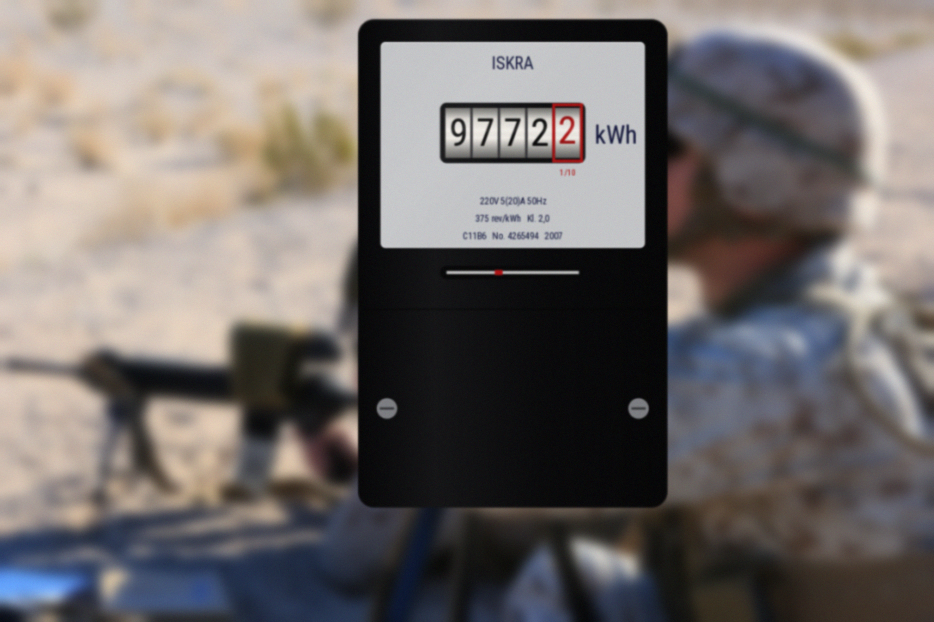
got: 9772.2 kWh
